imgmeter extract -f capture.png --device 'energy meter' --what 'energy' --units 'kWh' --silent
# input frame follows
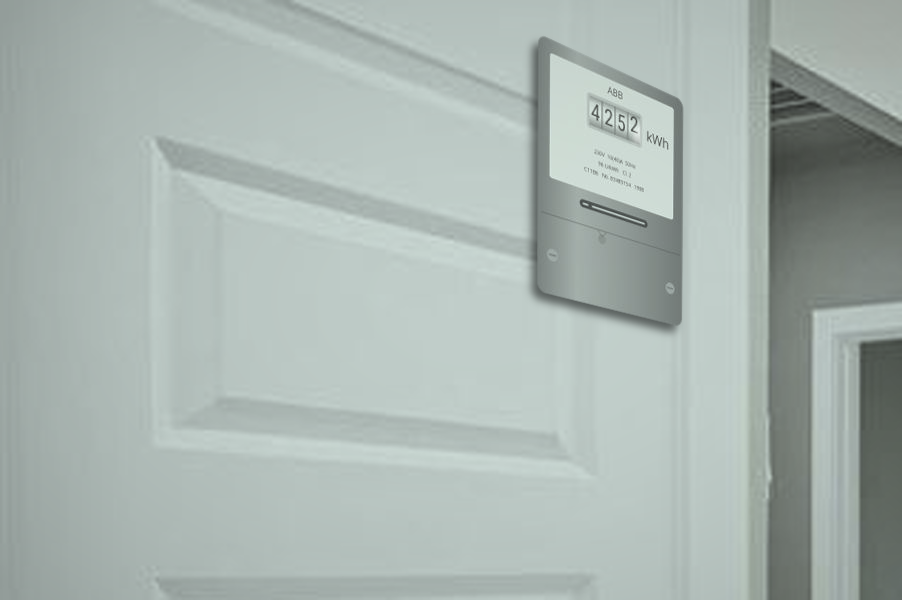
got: 4252 kWh
